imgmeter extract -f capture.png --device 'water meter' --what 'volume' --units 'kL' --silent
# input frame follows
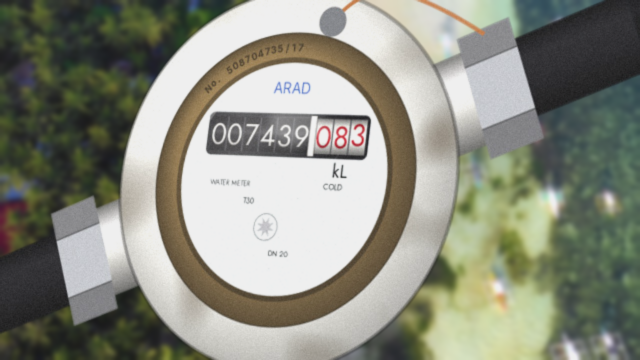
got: 7439.083 kL
